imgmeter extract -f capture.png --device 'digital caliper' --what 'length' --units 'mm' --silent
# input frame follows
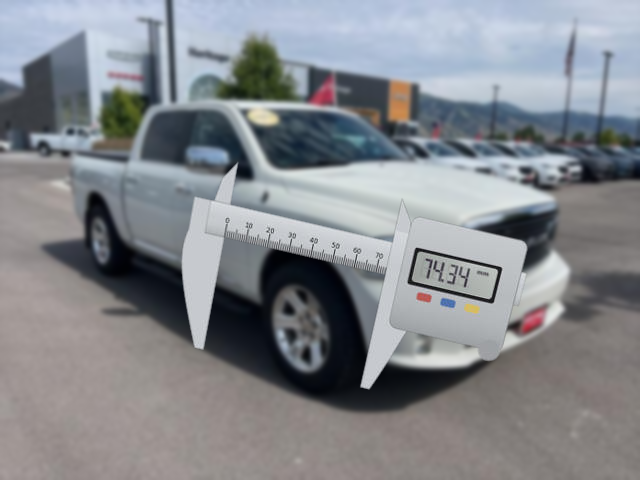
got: 74.34 mm
